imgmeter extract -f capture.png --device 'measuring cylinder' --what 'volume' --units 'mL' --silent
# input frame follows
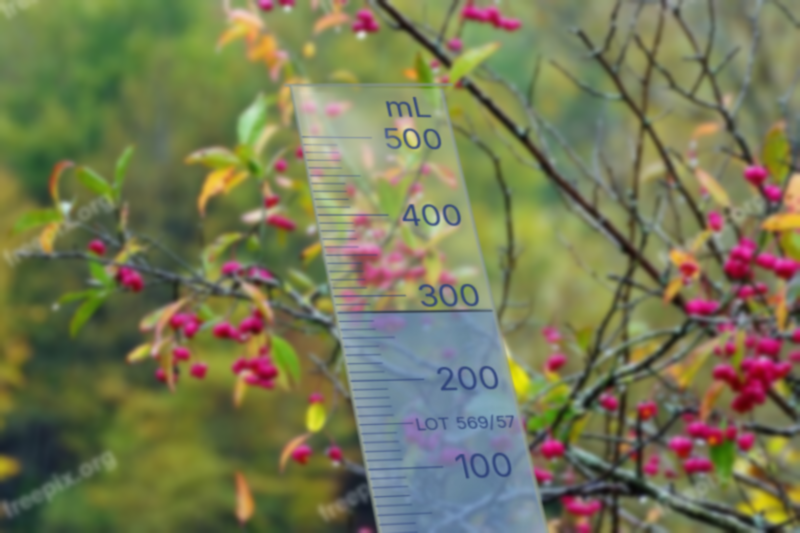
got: 280 mL
